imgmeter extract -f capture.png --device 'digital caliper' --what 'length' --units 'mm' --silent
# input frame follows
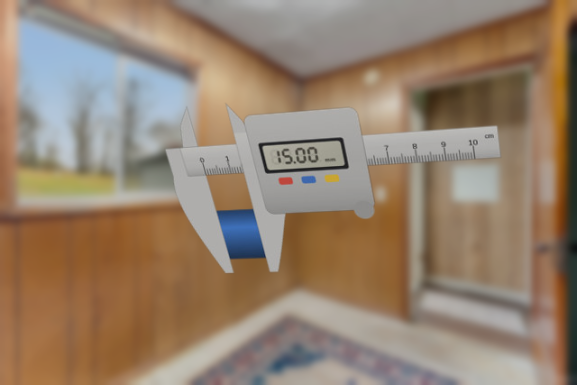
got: 15.00 mm
